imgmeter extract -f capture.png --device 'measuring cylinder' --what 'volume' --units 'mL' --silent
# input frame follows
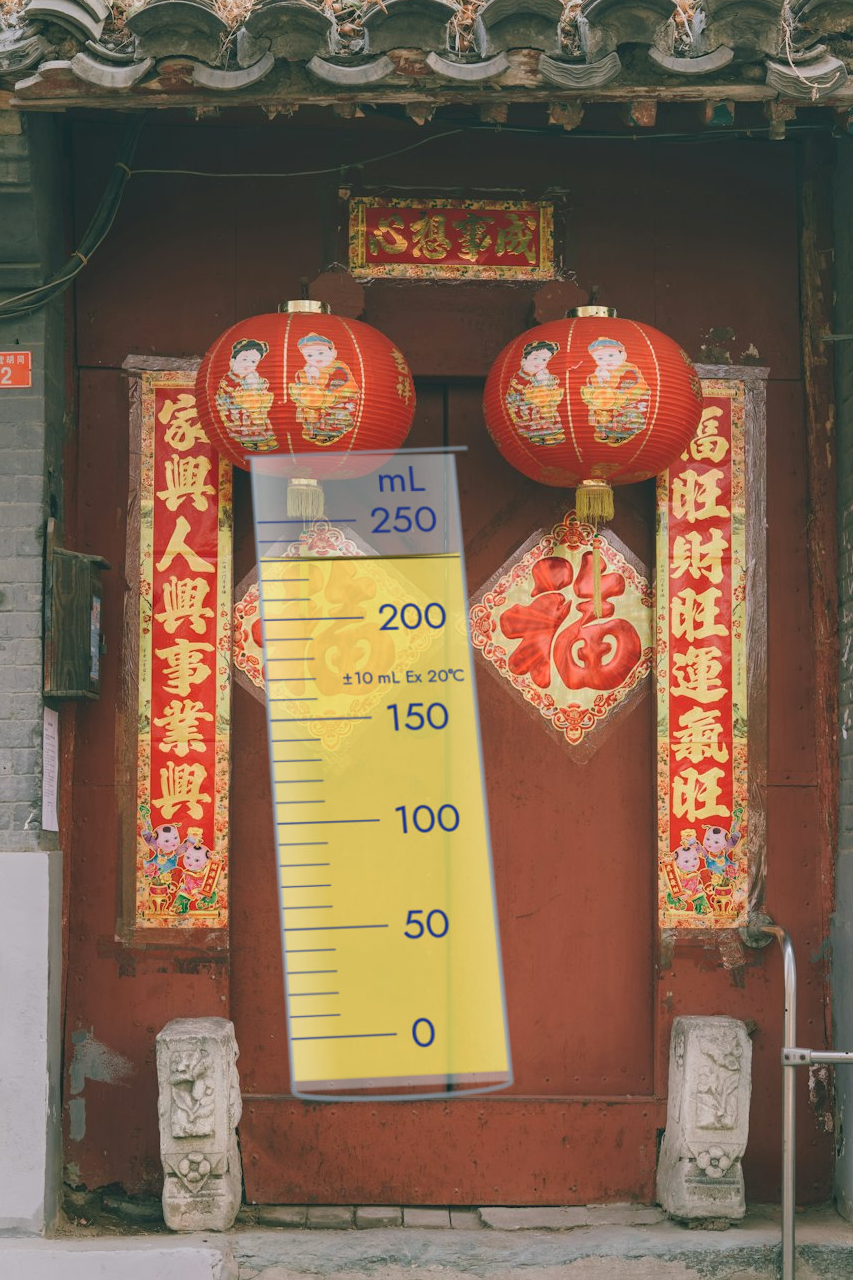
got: 230 mL
